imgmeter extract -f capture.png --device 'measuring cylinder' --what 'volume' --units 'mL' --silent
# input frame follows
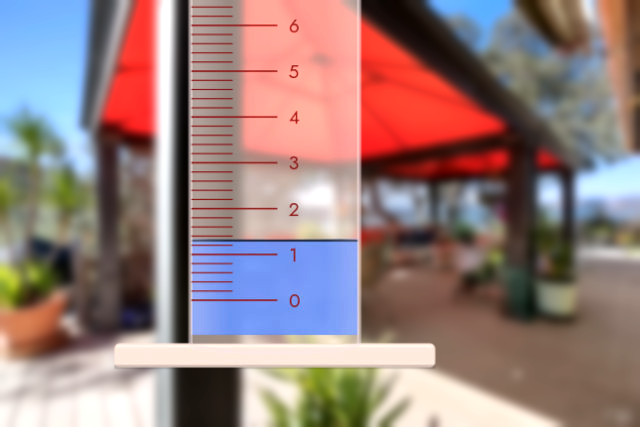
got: 1.3 mL
